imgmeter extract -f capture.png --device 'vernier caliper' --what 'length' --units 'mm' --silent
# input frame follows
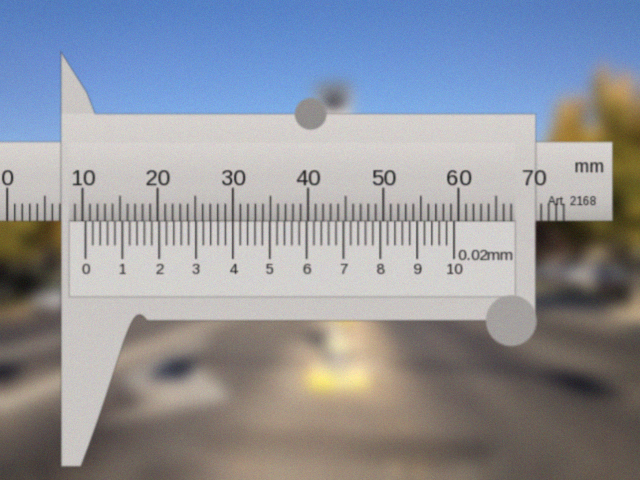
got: 10.4 mm
